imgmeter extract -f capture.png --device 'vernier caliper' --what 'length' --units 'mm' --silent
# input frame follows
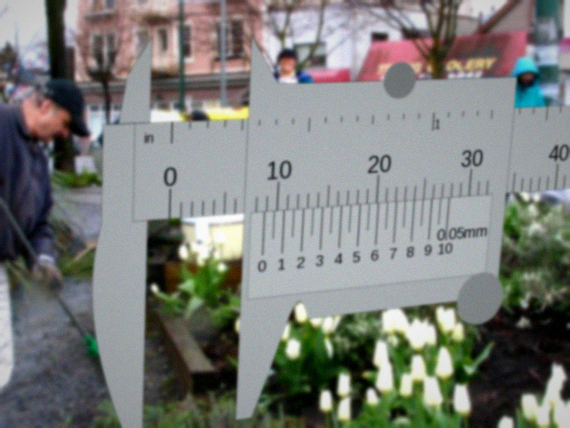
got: 8.8 mm
